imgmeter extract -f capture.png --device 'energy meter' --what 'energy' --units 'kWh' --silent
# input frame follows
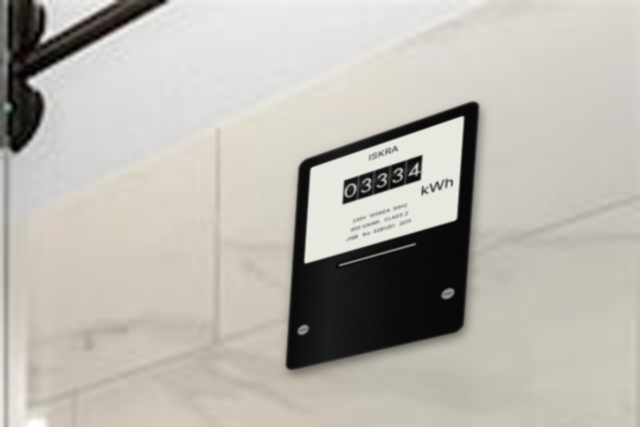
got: 3334 kWh
